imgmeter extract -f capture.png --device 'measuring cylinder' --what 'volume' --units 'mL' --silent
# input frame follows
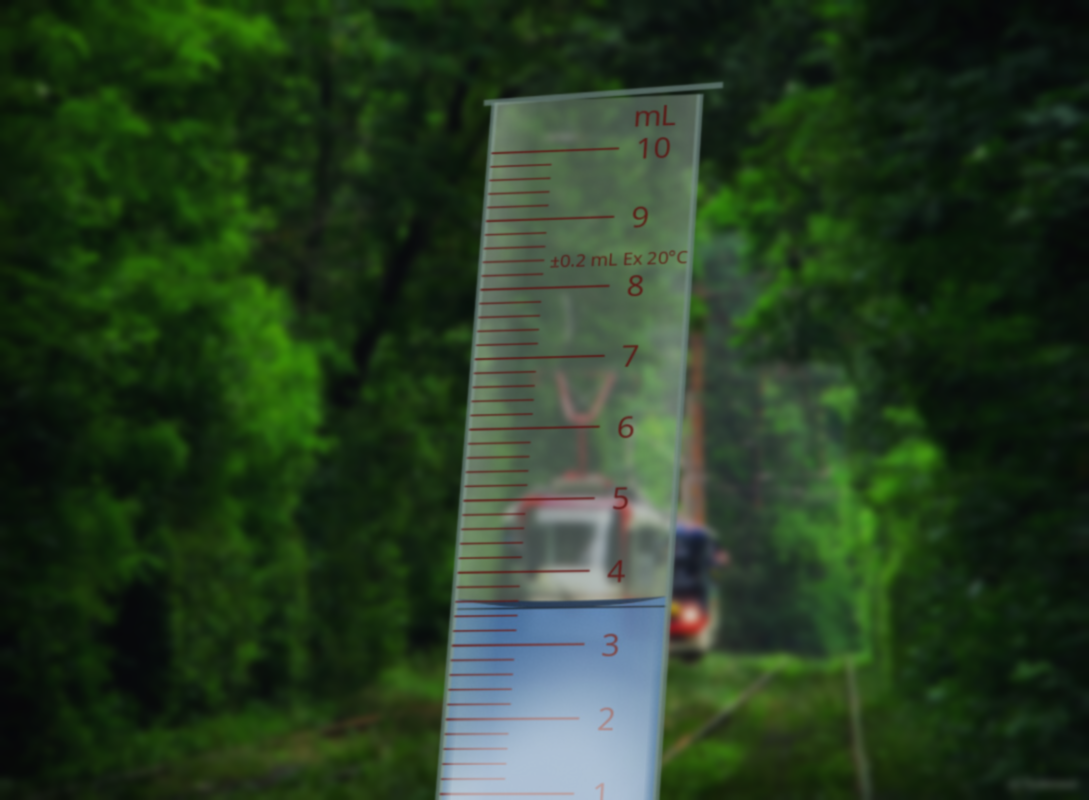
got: 3.5 mL
